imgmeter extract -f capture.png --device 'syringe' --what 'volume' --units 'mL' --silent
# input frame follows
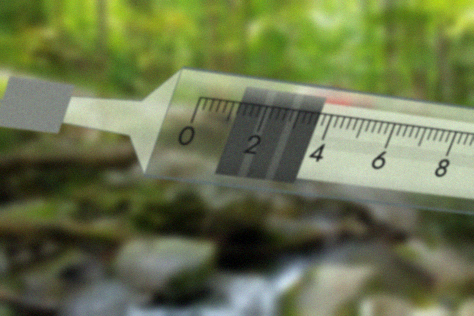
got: 1.2 mL
